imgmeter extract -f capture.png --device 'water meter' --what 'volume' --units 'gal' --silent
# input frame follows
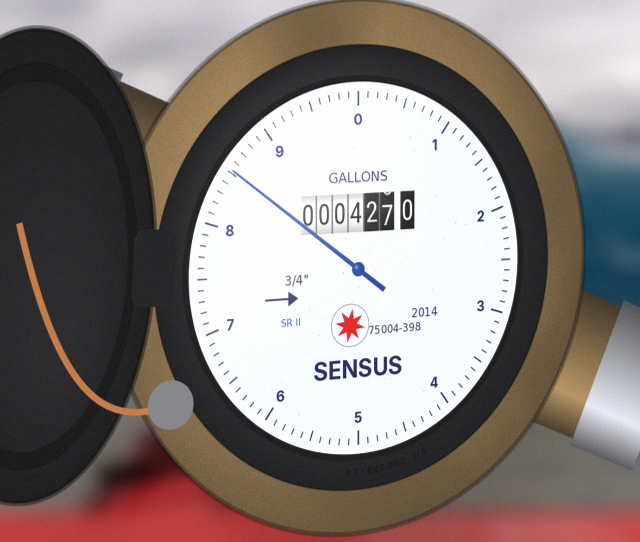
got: 4268.5 gal
